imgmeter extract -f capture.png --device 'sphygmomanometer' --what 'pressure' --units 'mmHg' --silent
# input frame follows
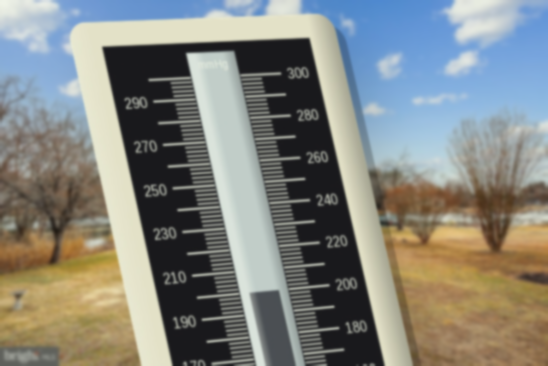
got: 200 mmHg
